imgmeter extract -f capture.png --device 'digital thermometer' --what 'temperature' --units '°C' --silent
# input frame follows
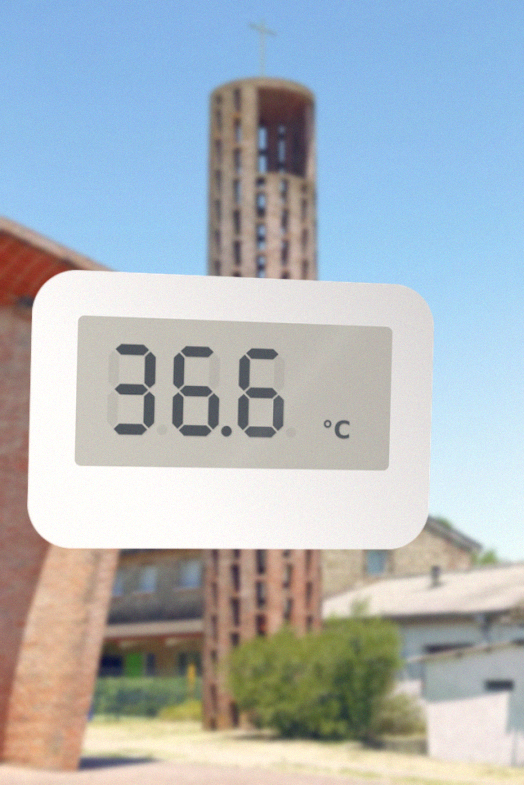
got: 36.6 °C
